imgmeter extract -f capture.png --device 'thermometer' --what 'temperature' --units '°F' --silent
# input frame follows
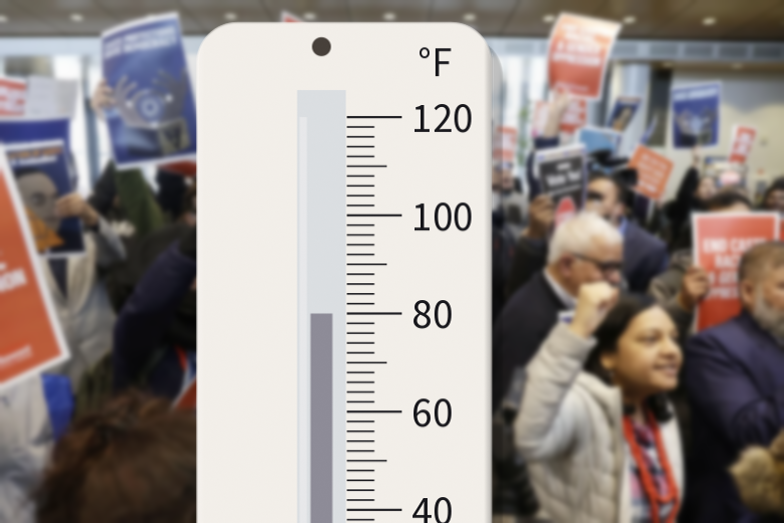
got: 80 °F
